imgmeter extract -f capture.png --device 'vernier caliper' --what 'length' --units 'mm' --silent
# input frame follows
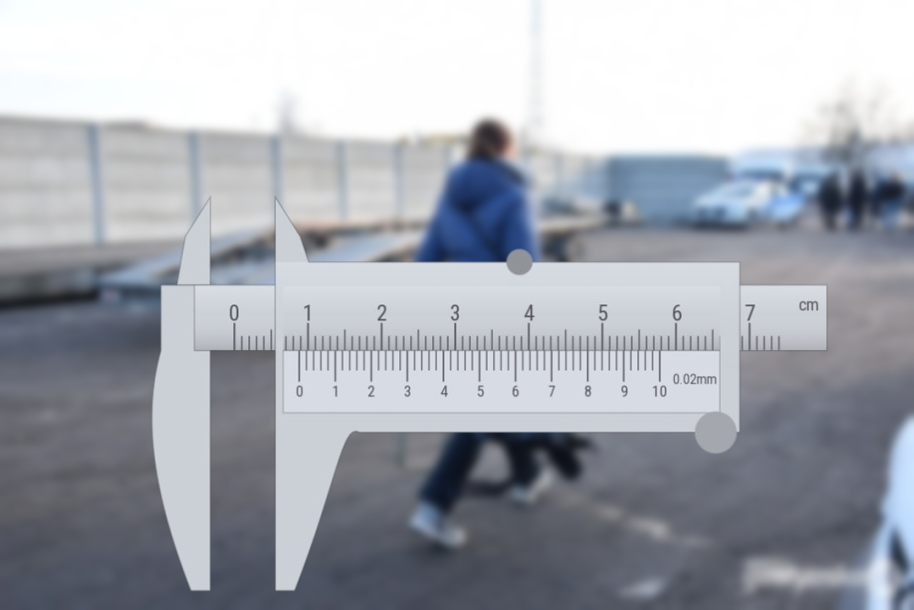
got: 8.8 mm
